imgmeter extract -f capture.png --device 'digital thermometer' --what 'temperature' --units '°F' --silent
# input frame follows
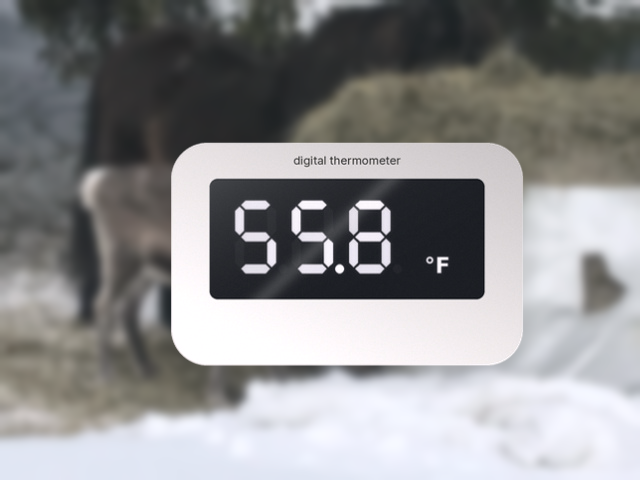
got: 55.8 °F
